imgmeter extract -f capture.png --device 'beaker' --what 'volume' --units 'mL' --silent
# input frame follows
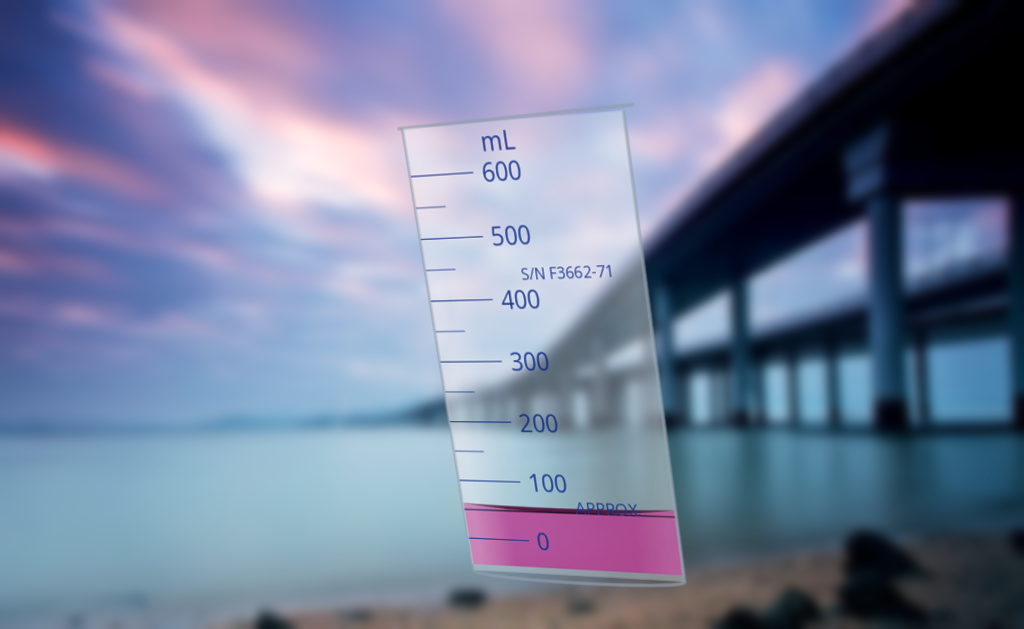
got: 50 mL
